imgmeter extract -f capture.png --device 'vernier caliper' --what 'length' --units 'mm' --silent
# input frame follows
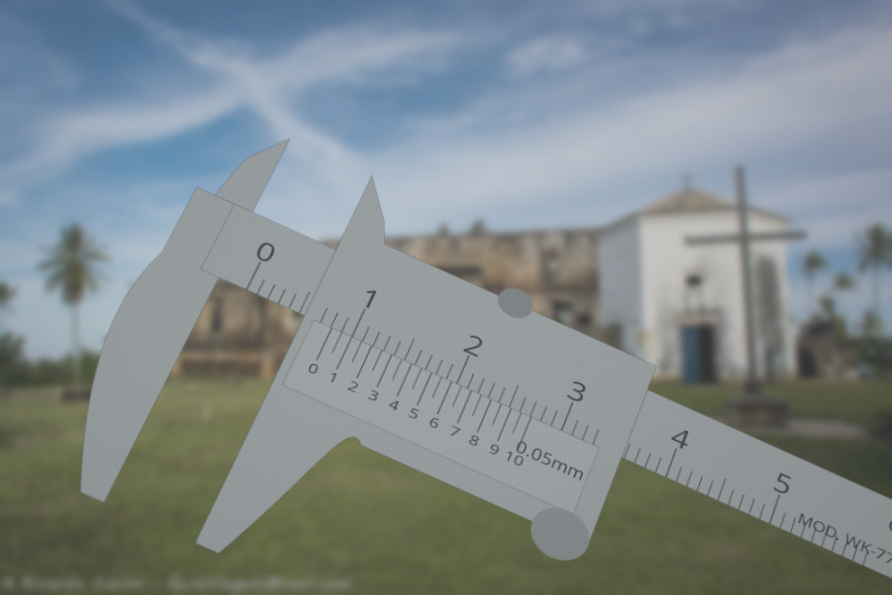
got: 8.1 mm
